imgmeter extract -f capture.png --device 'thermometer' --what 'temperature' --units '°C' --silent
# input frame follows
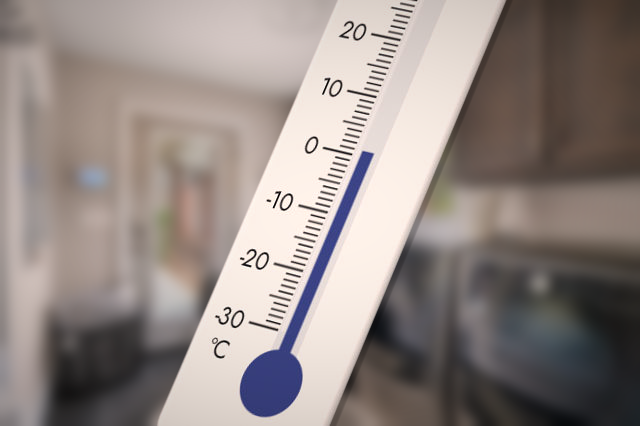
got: 1 °C
